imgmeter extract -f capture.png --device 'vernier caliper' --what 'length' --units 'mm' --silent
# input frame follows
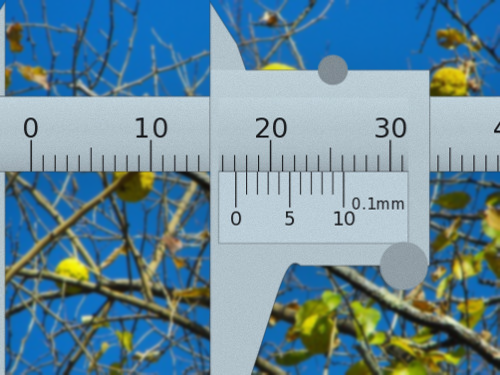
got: 17.1 mm
